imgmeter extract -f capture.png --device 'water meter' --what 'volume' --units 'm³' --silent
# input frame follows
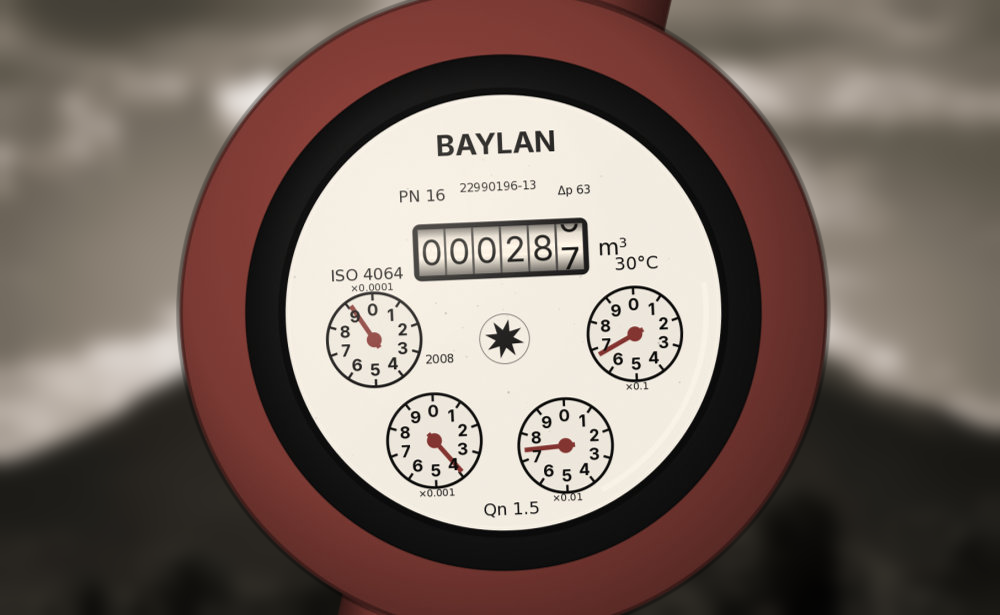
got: 286.6739 m³
